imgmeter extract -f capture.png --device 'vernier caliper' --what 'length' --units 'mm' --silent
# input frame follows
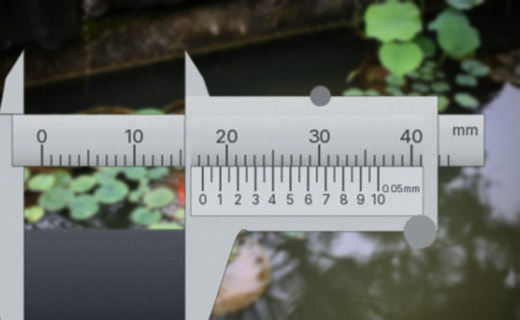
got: 17.4 mm
